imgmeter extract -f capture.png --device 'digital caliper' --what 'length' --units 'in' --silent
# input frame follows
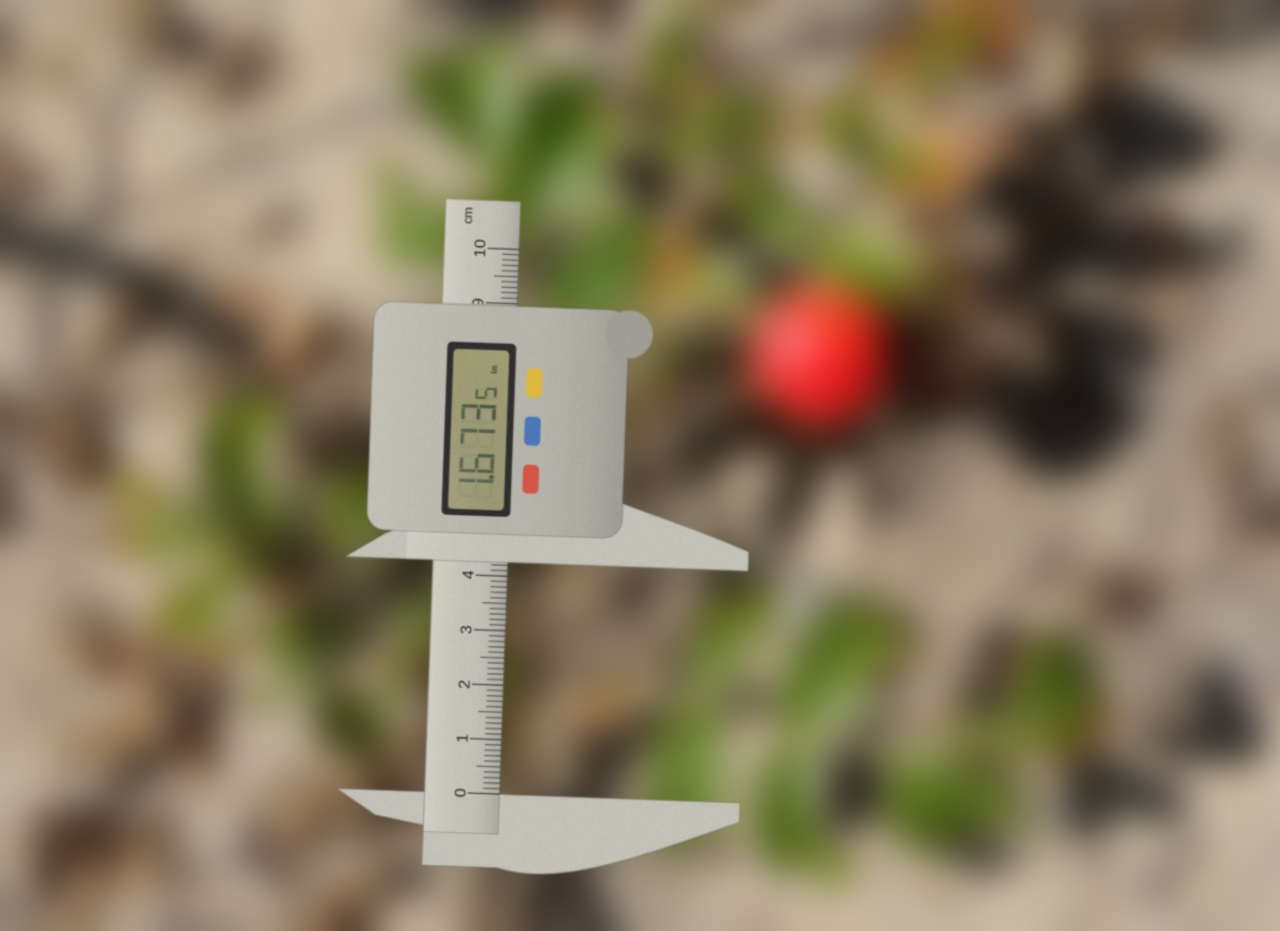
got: 1.6735 in
